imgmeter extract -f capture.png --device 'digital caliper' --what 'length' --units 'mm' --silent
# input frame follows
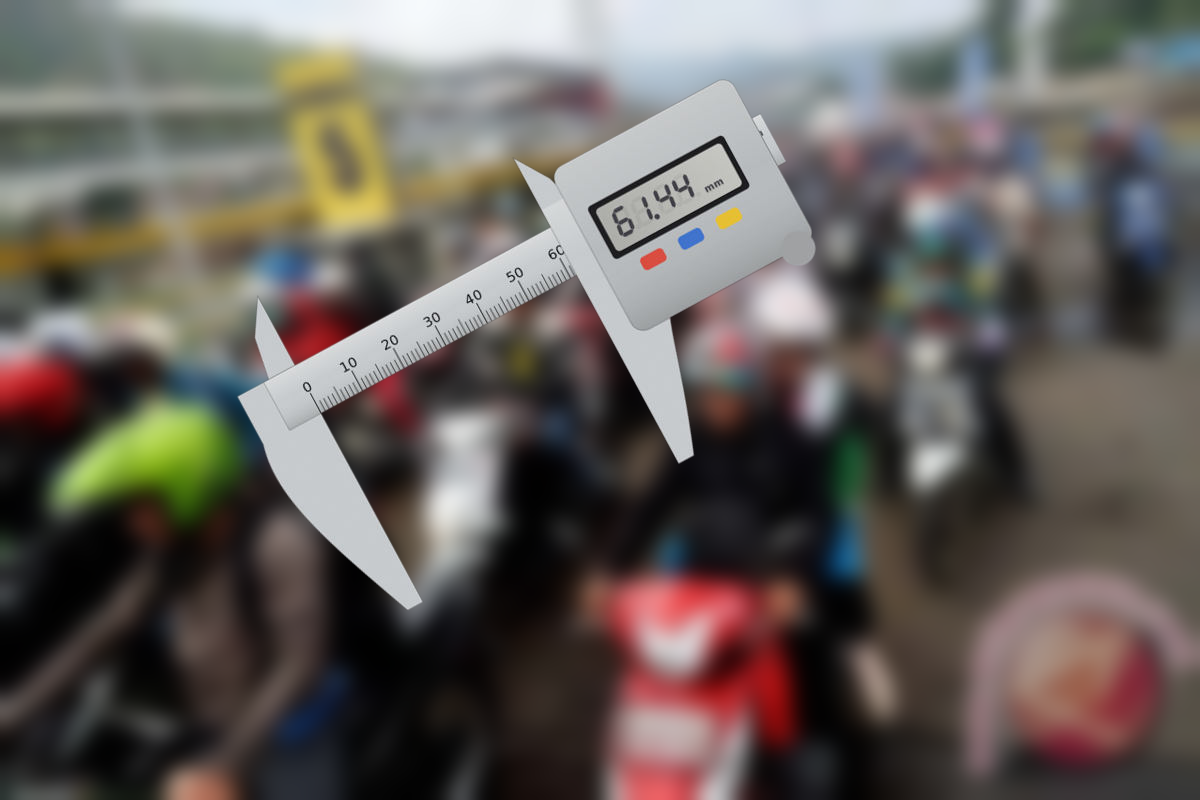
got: 61.44 mm
